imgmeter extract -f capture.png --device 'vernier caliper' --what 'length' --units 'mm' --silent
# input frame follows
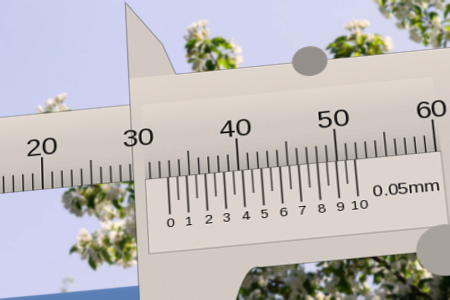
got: 32.8 mm
